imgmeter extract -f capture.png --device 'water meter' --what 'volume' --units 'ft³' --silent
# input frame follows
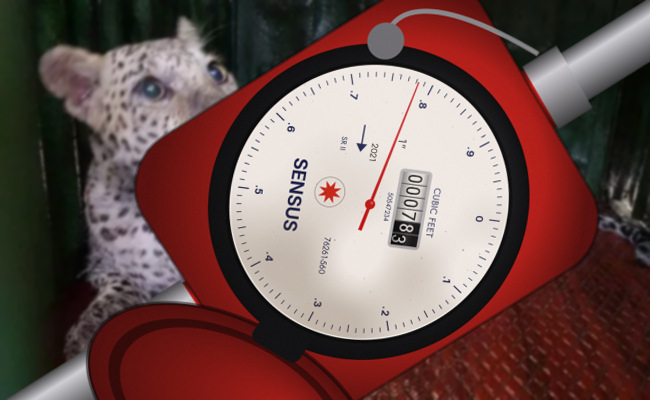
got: 782.78 ft³
